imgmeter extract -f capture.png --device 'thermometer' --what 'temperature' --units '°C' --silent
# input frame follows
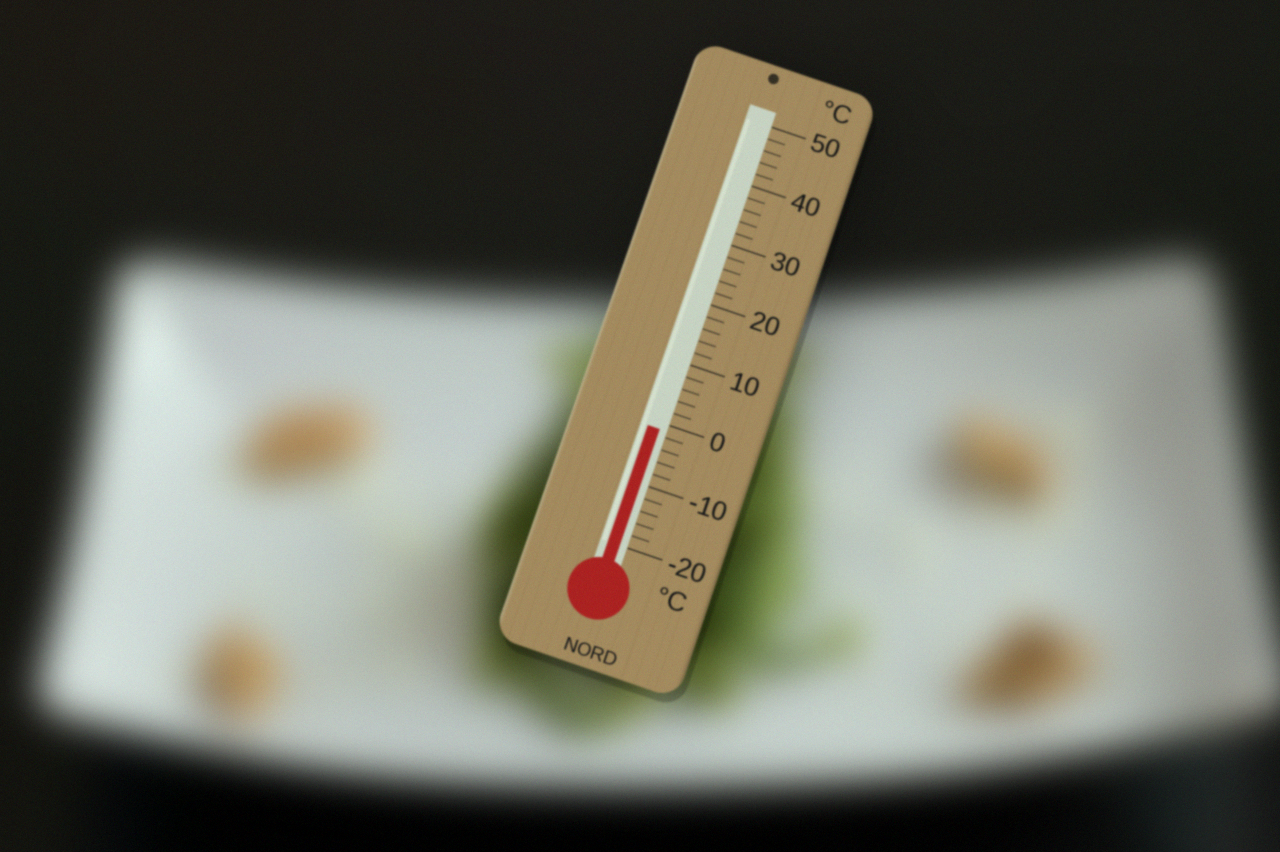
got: -1 °C
